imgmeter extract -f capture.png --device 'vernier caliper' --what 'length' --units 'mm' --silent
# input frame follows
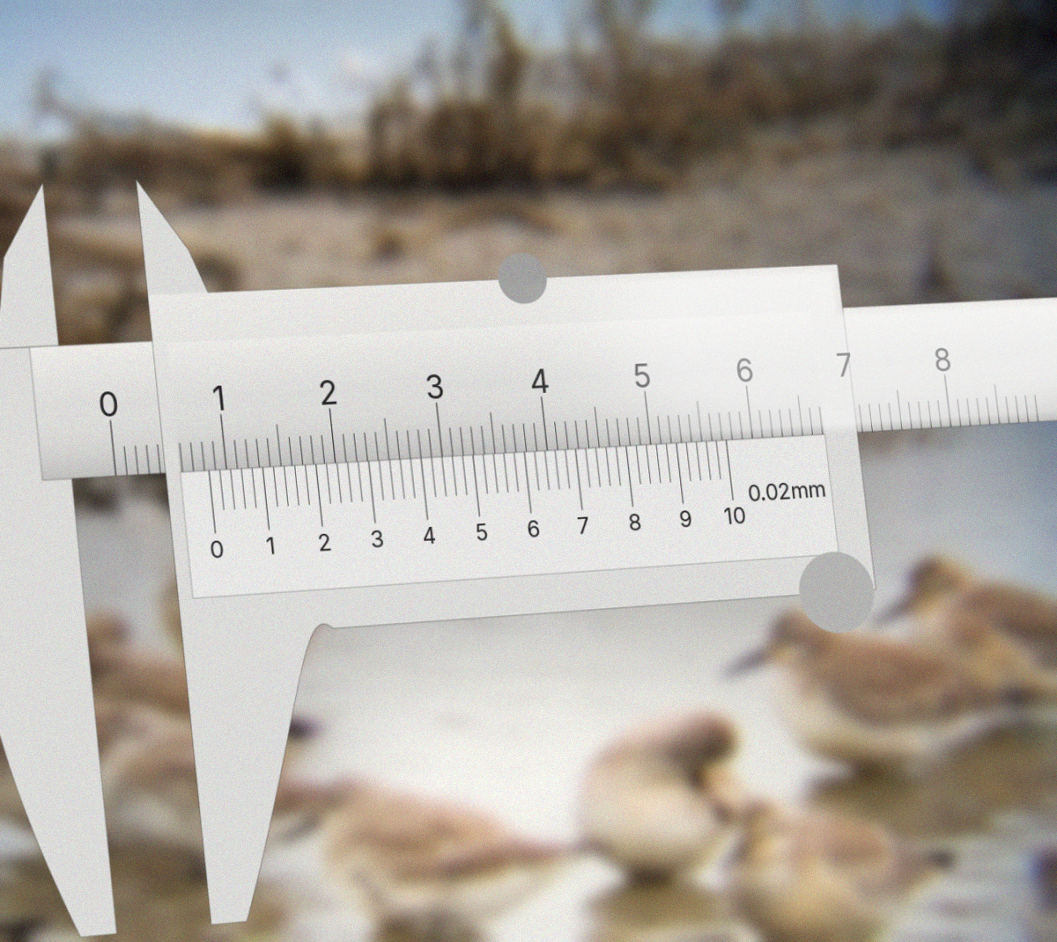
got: 8.4 mm
